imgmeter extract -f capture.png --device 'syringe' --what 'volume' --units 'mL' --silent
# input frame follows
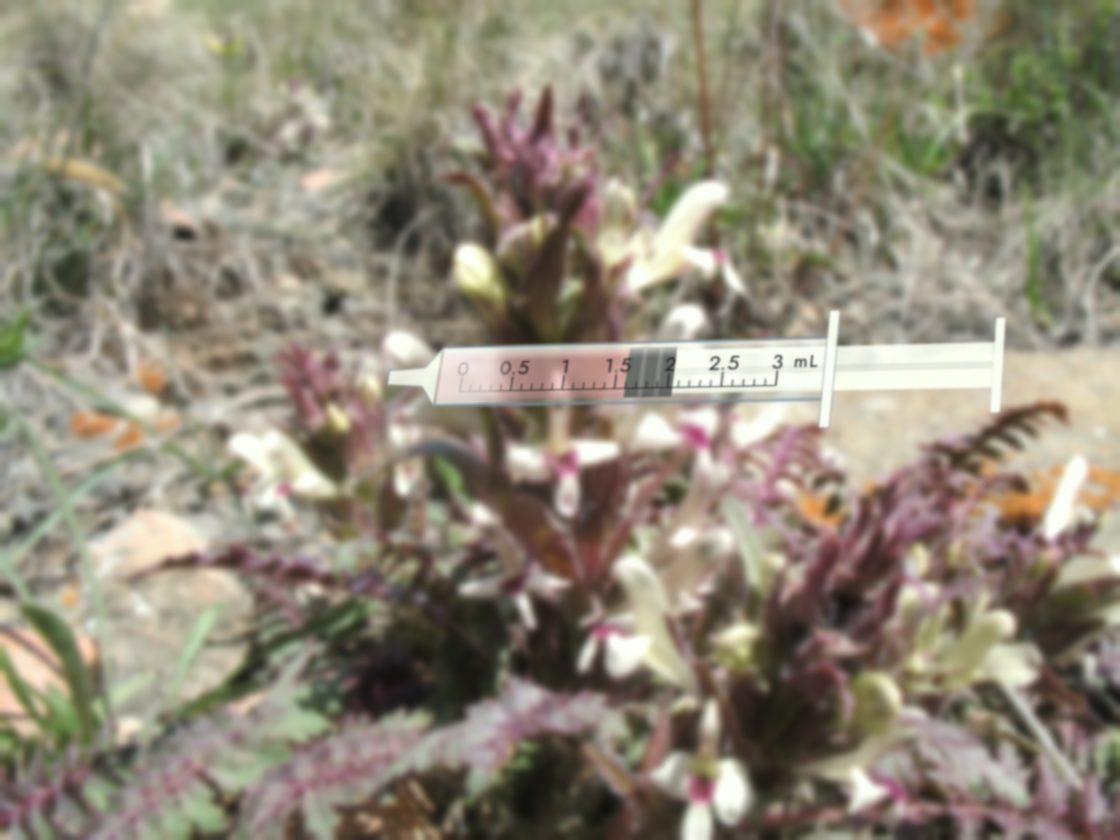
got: 1.6 mL
